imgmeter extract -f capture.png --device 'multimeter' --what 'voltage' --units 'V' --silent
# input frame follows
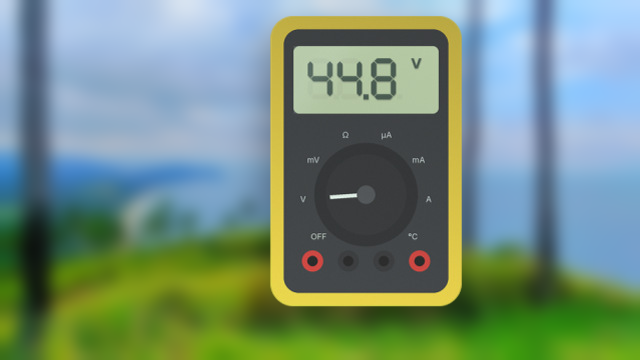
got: 44.8 V
